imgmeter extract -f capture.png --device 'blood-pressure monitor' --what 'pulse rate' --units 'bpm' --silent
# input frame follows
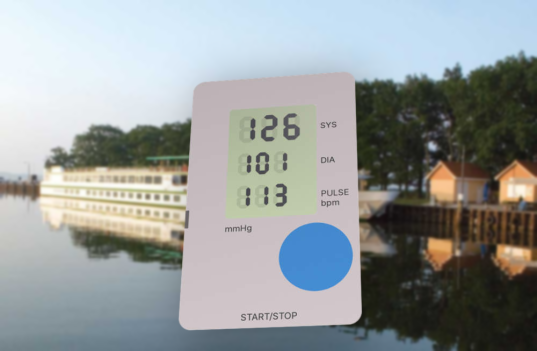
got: 113 bpm
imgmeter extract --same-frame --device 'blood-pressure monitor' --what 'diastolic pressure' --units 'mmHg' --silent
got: 101 mmHg
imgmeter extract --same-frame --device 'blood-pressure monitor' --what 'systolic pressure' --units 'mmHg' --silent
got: 126 mmHg
